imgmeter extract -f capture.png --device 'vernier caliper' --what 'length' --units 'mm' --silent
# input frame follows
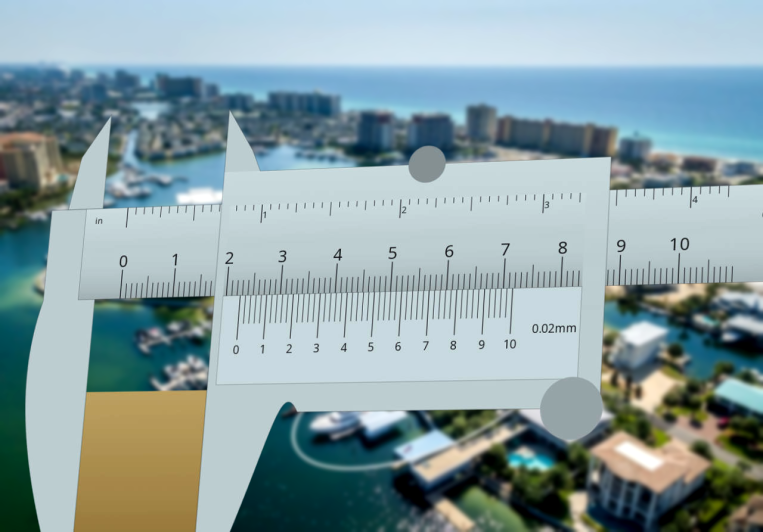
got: 22.6 mm
